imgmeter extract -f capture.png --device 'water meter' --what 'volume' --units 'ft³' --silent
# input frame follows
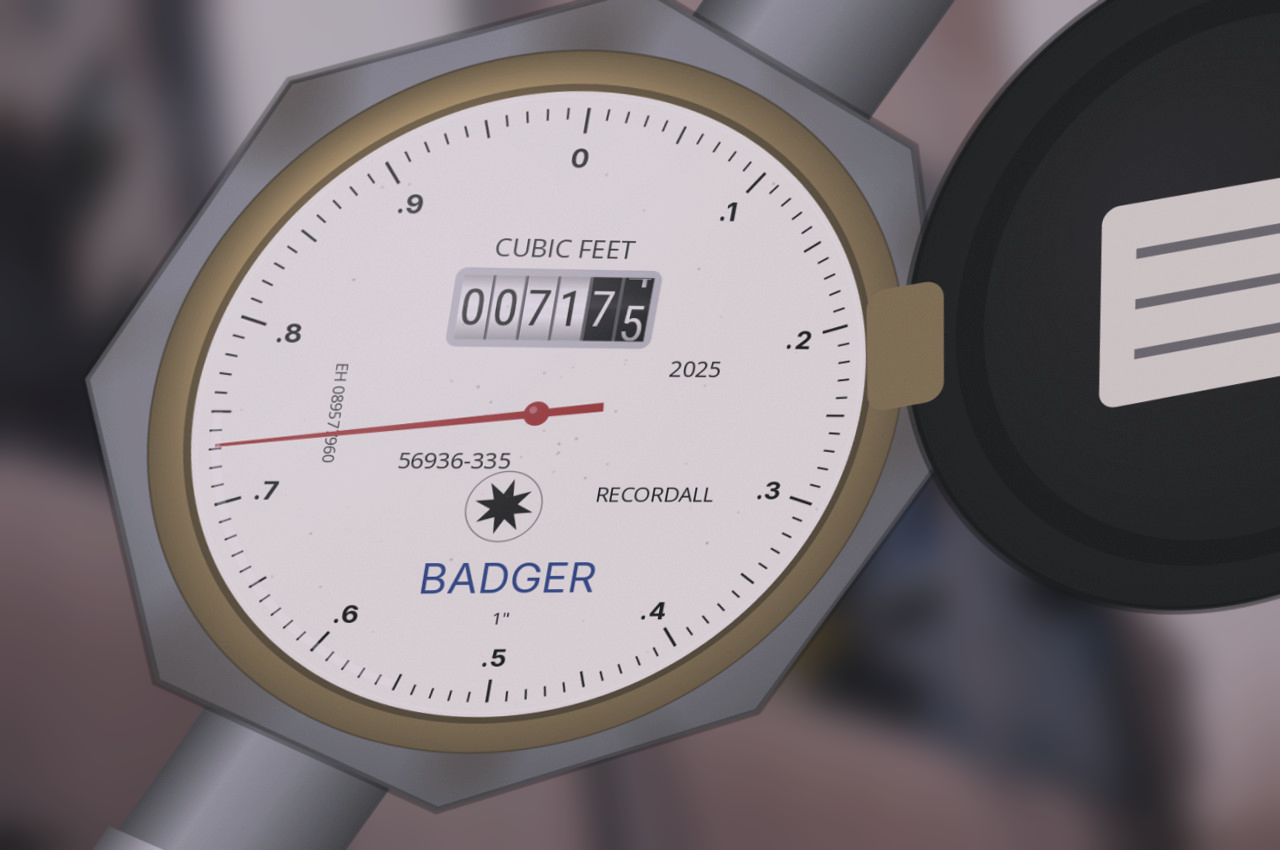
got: 7174.73 ft³
